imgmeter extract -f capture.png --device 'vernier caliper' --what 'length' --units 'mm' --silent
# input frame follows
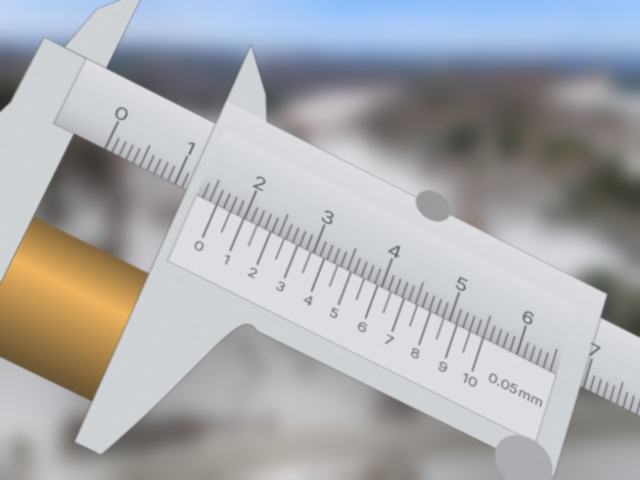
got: 16.0 mm
